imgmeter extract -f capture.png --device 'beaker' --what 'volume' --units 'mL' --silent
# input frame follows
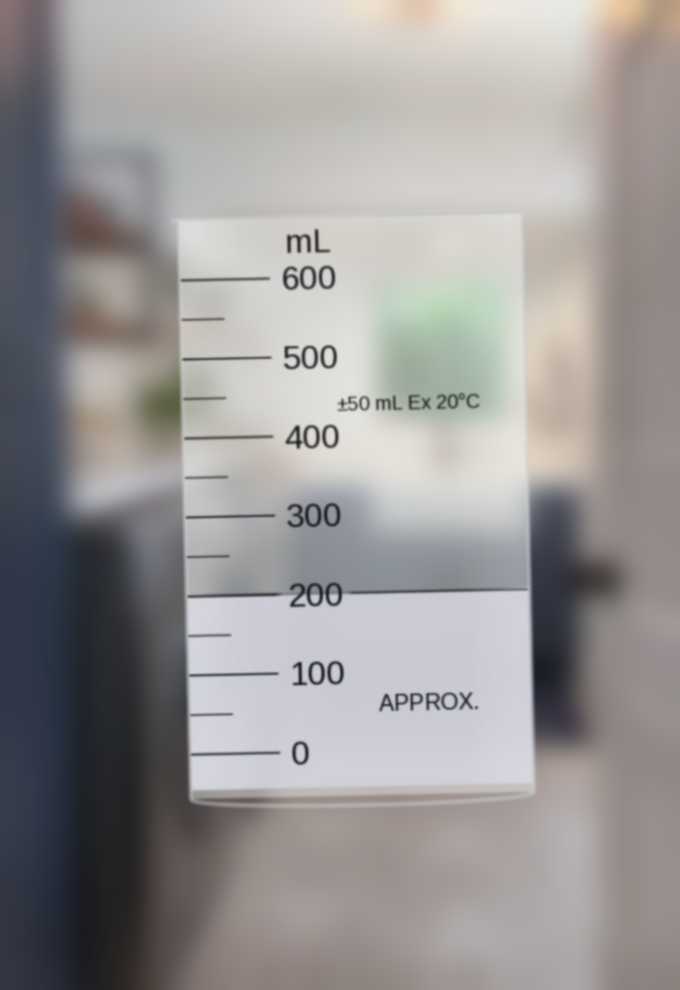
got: 200 mL
